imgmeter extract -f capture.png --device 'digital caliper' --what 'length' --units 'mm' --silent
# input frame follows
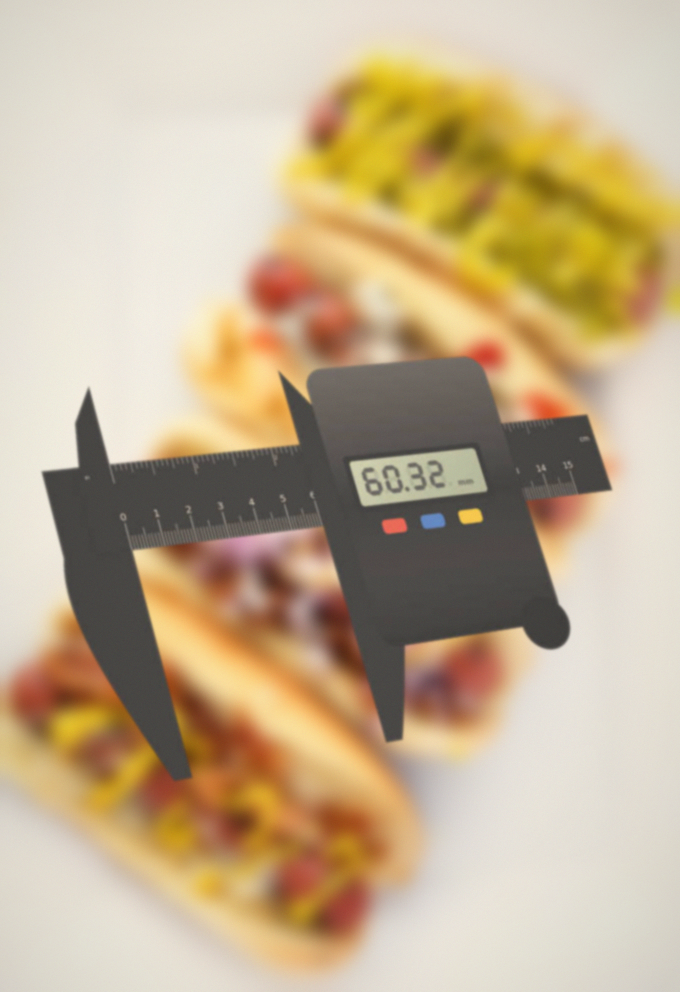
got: 60.32 mm
